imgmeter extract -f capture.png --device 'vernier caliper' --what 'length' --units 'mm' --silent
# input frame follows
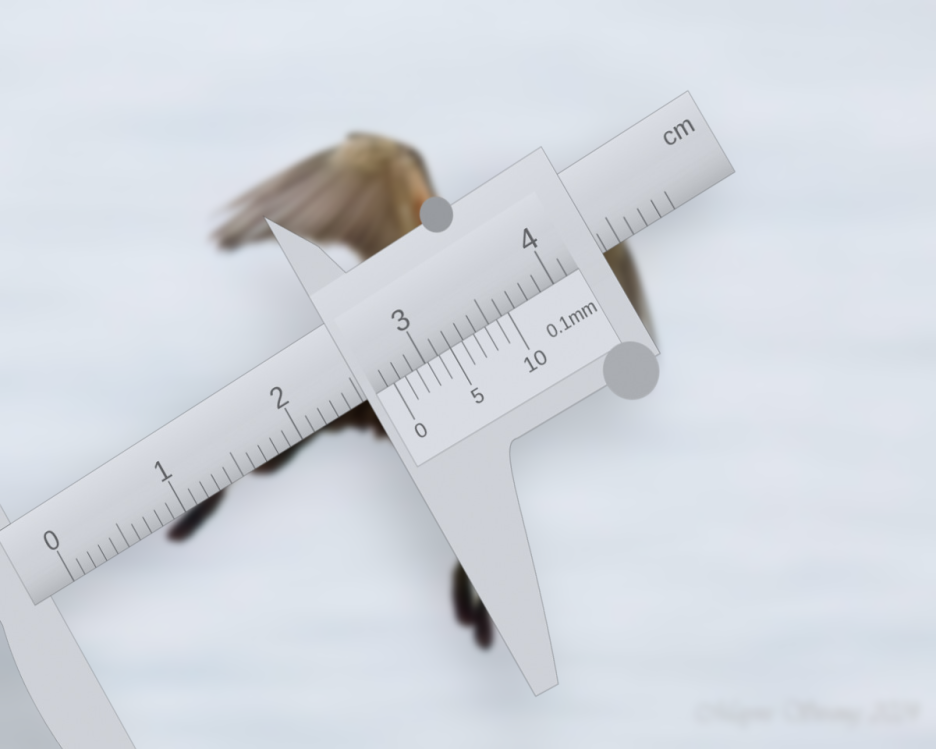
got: 27.5 mm
